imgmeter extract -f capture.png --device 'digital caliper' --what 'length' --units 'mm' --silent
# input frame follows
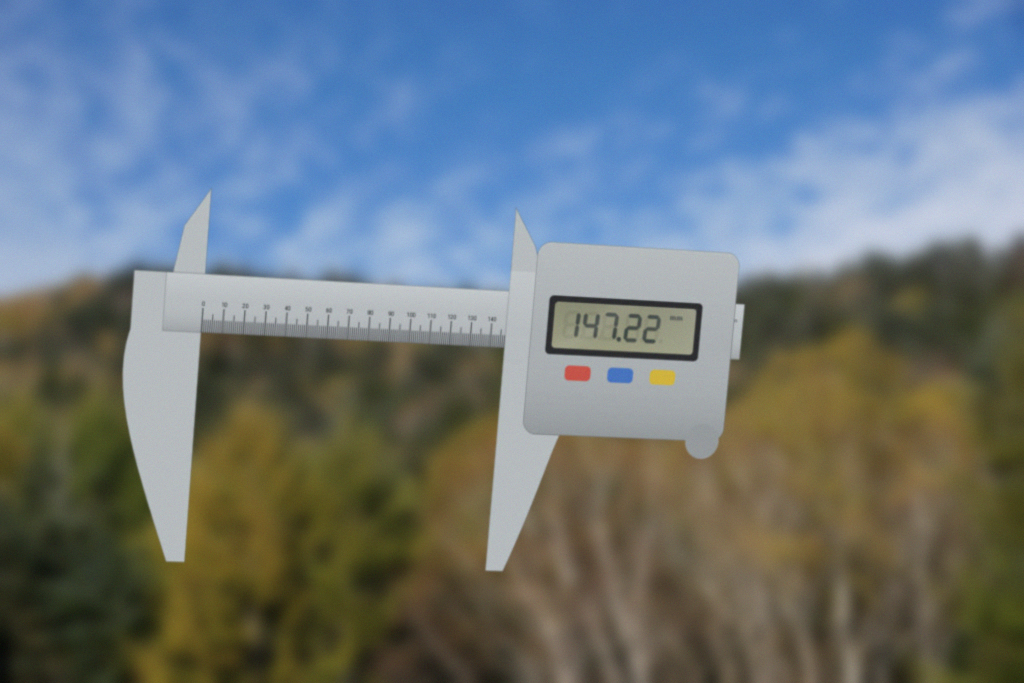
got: 147.22 mm
